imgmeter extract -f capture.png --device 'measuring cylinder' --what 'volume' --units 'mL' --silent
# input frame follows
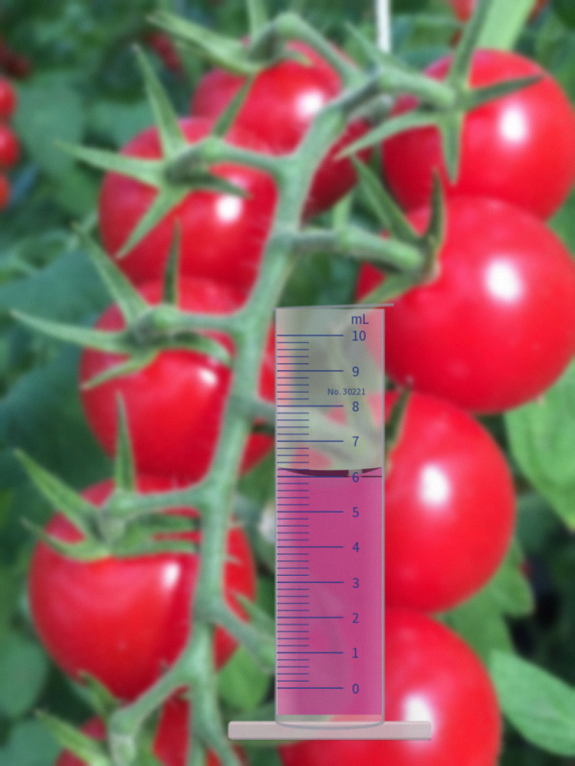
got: 6 mL
